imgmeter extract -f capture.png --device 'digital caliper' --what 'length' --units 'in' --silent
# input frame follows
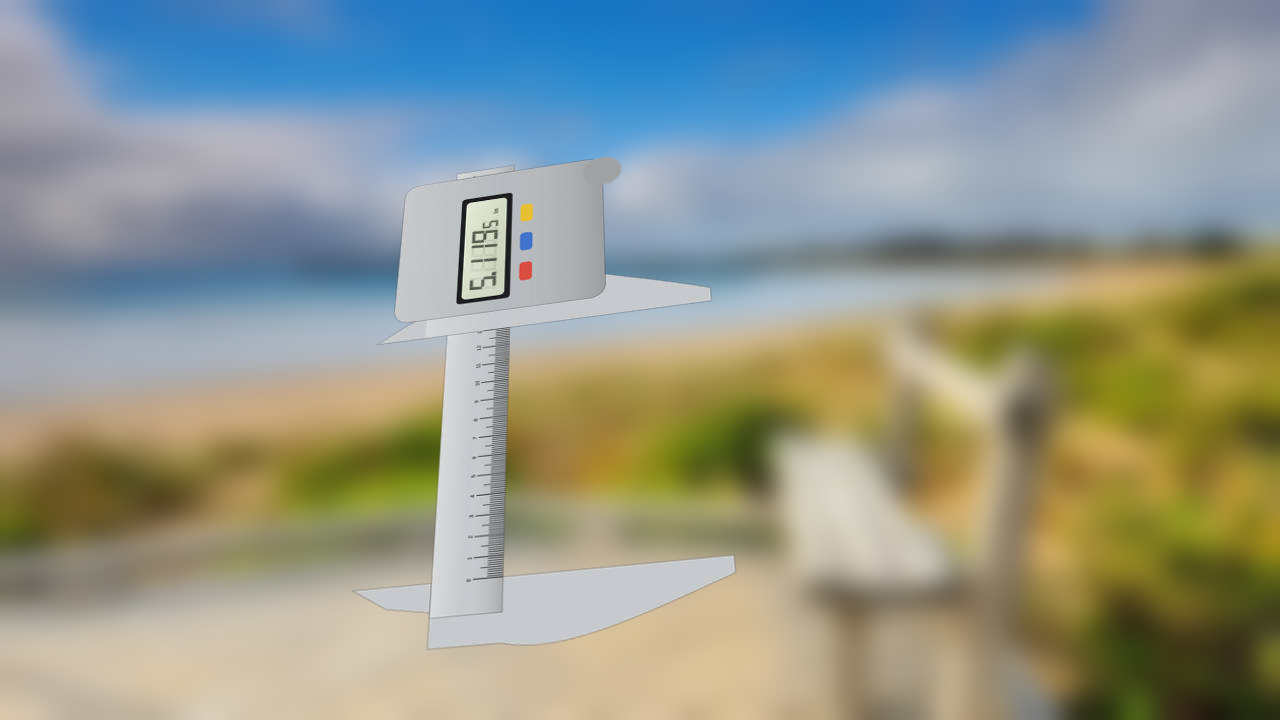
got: 5.1195 in
